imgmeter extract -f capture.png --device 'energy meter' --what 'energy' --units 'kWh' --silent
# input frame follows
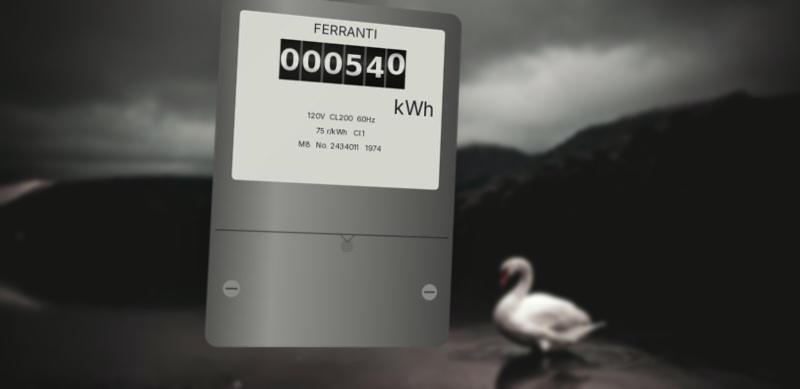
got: 540 kWh
